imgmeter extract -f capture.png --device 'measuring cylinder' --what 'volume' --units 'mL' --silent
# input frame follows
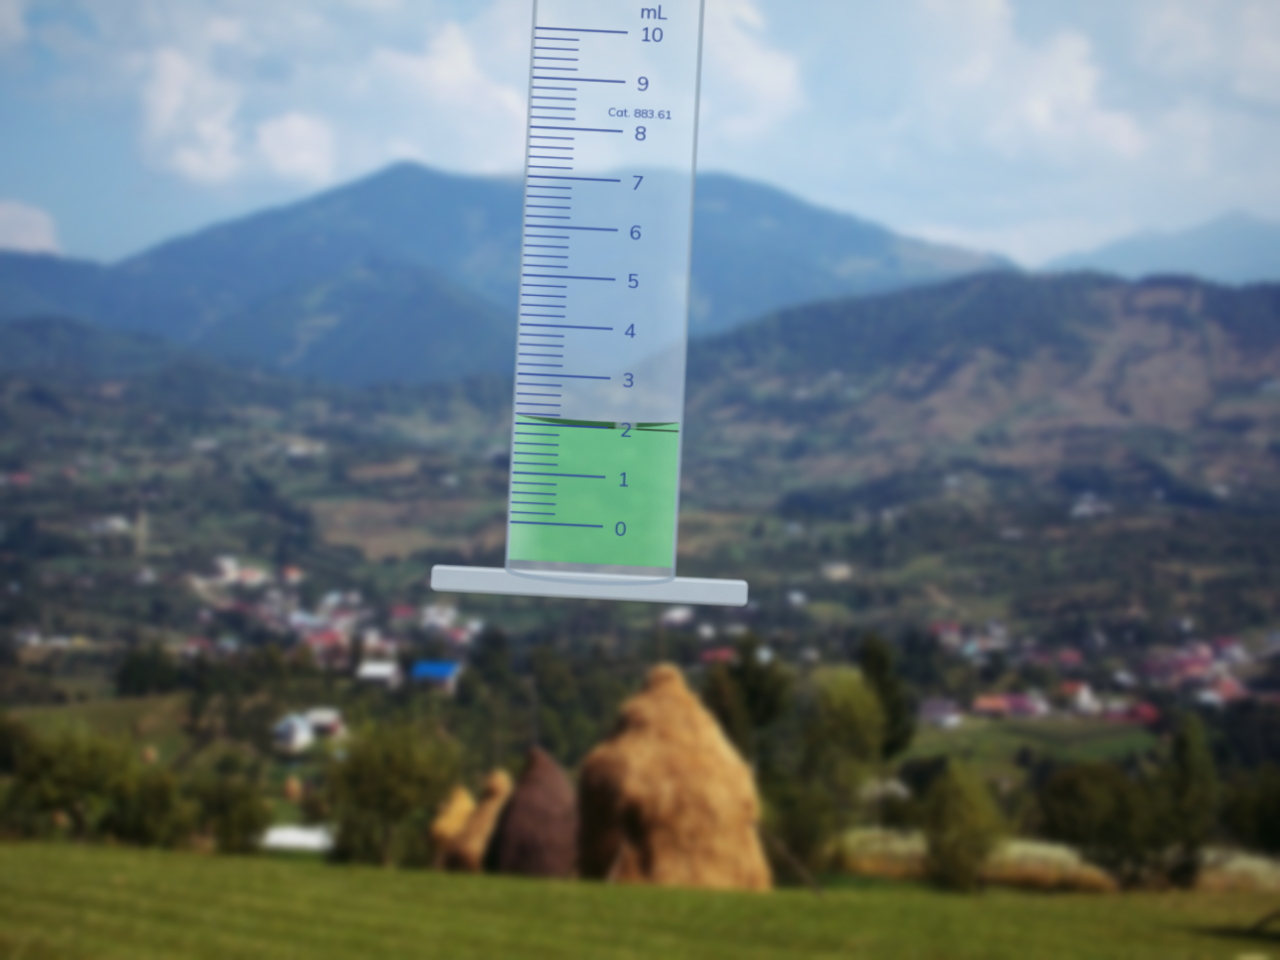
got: 2 mL
